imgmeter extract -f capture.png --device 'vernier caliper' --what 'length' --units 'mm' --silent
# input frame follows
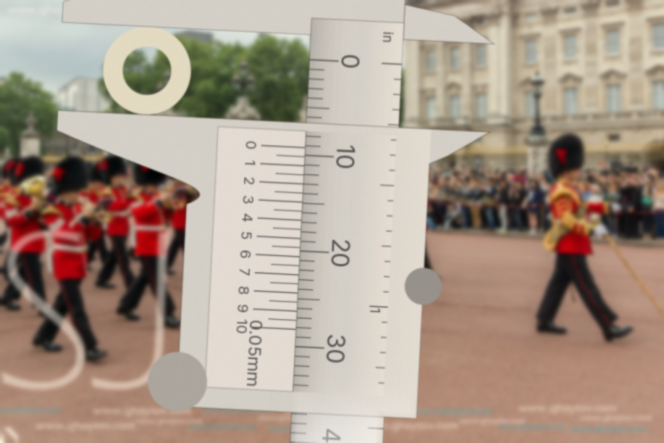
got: 9.2 mm
